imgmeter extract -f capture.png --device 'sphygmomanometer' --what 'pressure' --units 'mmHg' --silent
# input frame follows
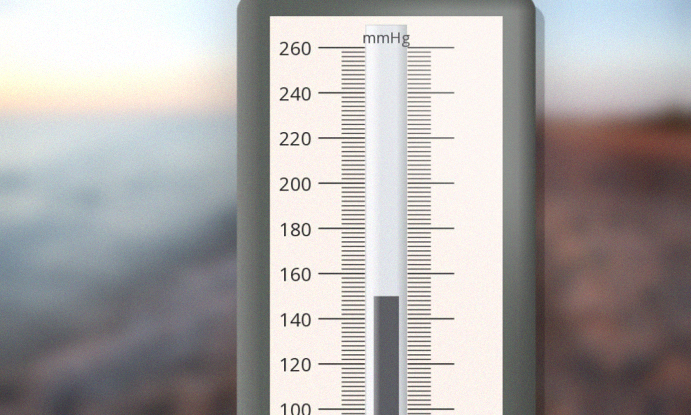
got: 150 mmHg
